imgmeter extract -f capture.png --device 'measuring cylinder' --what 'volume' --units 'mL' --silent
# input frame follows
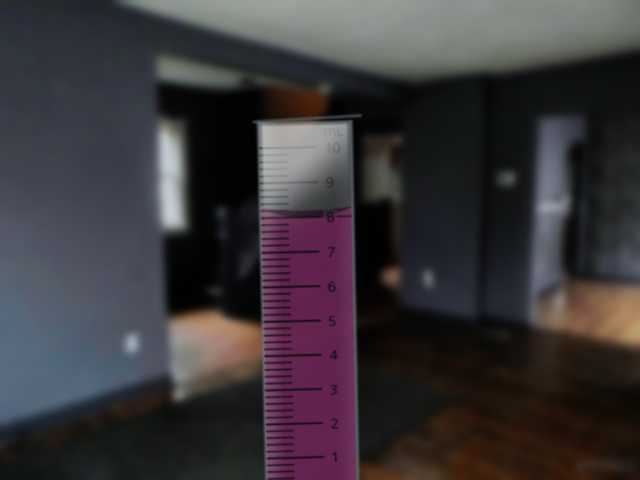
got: 8 mL
